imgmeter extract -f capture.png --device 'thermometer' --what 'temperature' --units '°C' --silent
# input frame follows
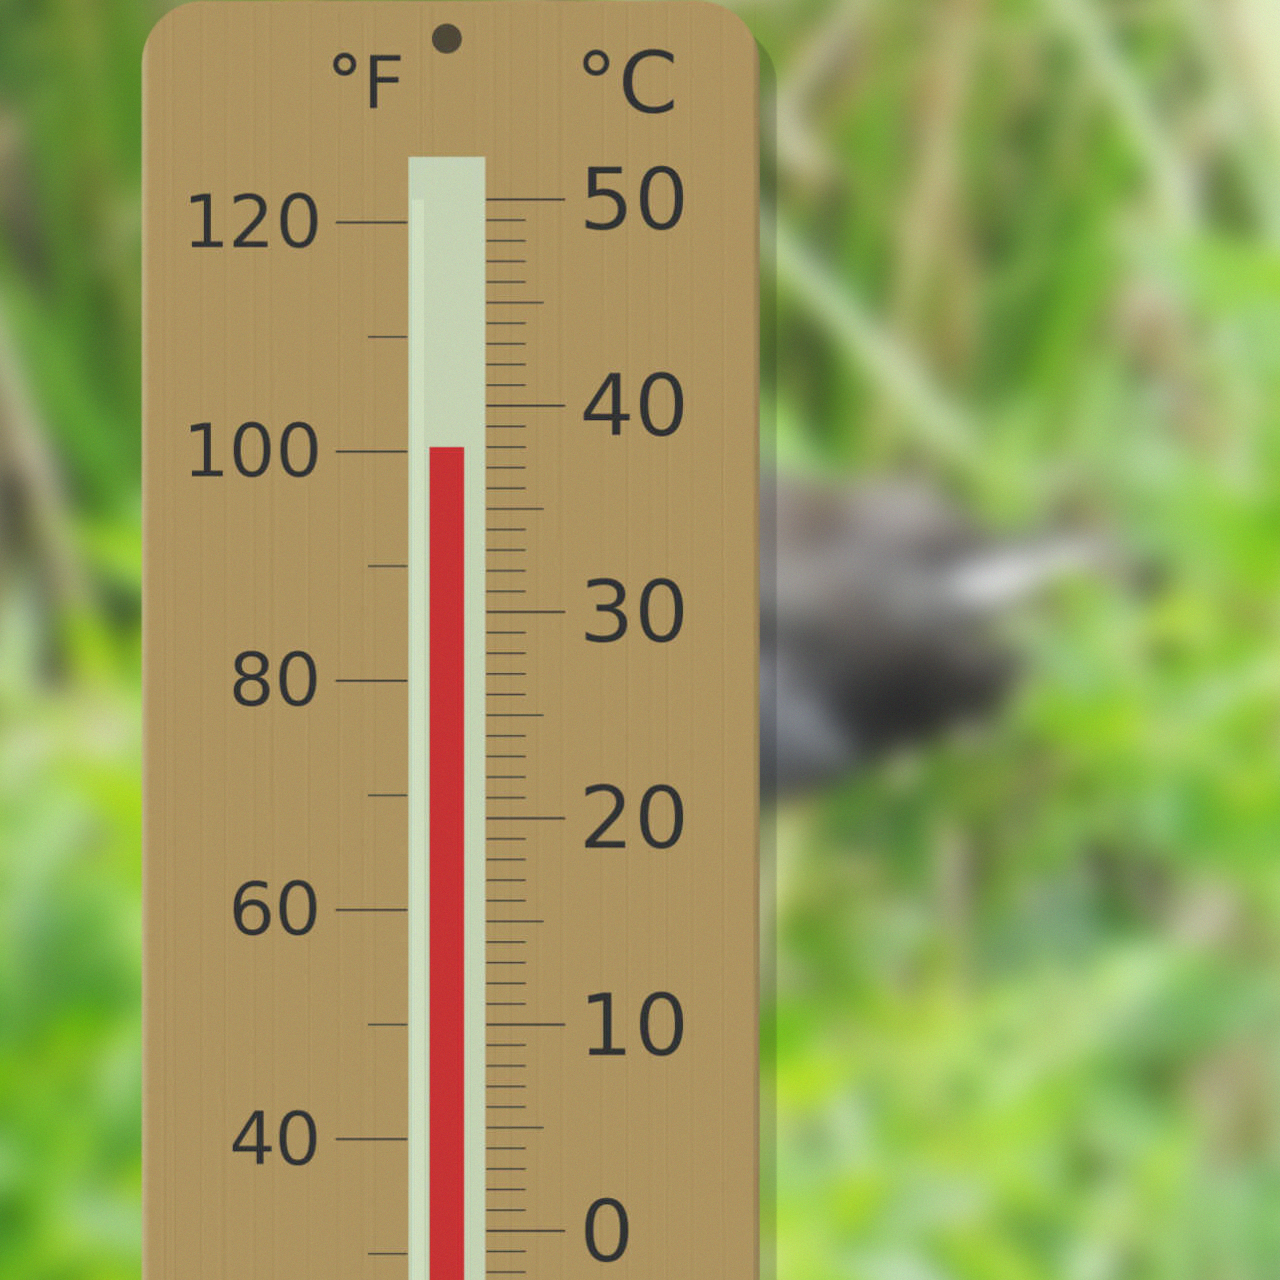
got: 38 °C
